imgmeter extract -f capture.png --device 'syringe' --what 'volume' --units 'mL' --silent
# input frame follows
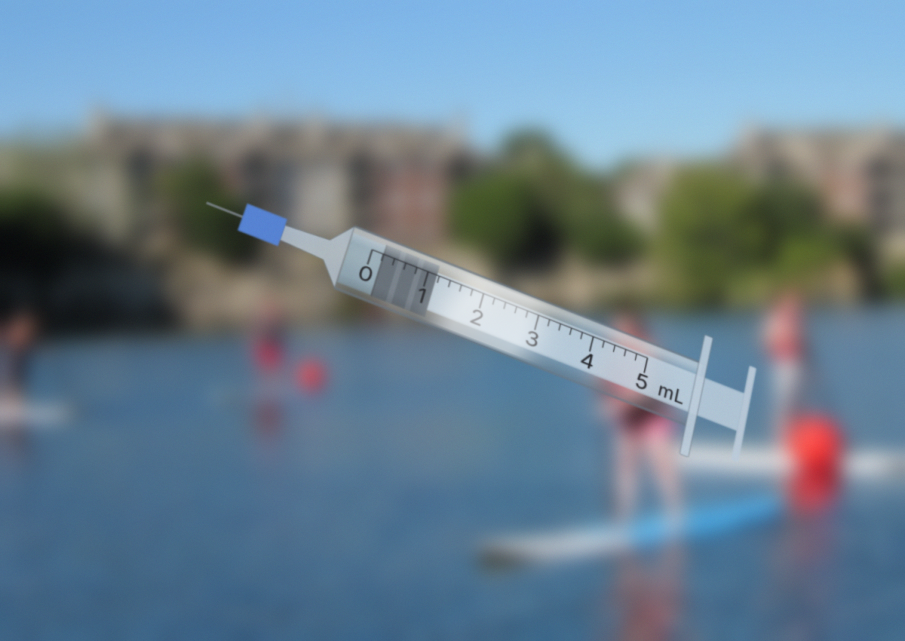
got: 0.2 mL
